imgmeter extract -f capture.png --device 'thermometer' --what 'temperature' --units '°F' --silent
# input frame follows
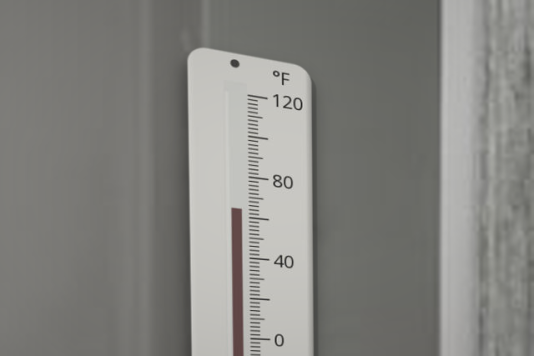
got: 64 °F
